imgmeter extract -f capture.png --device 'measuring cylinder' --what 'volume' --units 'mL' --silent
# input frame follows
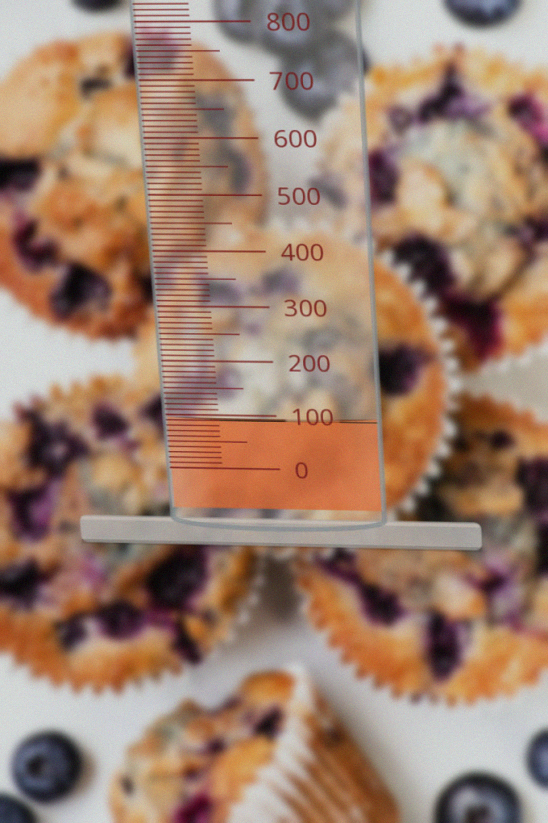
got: 90 mL
